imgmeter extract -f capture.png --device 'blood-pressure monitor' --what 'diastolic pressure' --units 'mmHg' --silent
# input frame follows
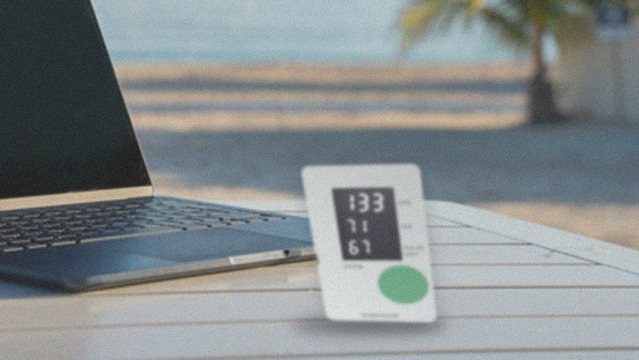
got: 71 mmHg
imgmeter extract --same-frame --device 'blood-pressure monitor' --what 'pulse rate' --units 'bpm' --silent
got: 67 bpm
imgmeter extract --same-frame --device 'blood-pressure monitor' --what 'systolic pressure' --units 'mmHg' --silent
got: 133 mmHg
